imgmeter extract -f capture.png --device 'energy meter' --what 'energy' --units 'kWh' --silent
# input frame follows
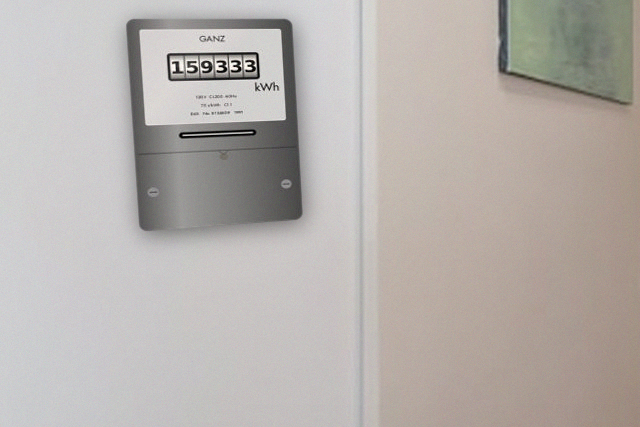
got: 159333 kWh
